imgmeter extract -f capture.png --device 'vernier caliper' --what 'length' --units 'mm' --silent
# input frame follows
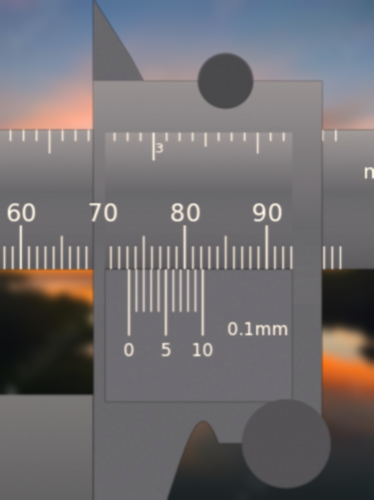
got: 73.2 mm
